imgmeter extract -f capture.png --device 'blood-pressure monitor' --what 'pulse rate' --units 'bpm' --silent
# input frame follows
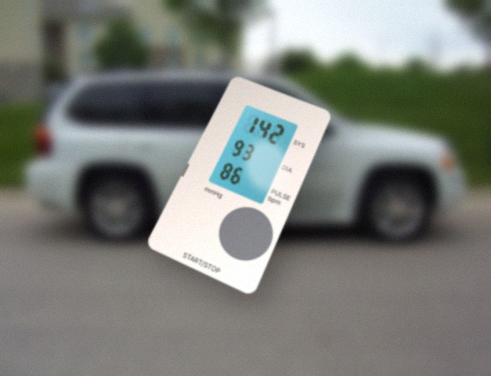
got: 86 bpm
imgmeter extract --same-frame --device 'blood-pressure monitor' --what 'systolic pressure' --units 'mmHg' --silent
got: 142 mmHg
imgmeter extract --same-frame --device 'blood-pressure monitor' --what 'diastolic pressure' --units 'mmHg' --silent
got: 93 mmHg
